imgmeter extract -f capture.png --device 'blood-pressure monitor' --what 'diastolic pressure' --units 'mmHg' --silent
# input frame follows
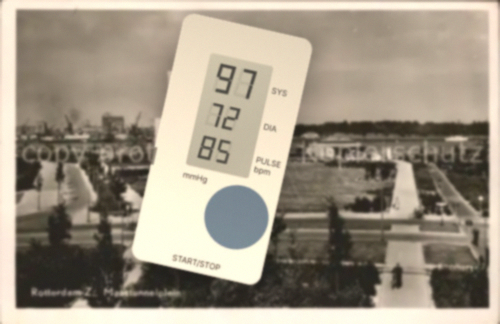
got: 72 mmHg
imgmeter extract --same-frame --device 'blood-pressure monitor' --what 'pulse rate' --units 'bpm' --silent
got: 85 bpm
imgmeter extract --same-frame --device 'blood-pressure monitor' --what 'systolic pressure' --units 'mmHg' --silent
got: 97 mmHg
